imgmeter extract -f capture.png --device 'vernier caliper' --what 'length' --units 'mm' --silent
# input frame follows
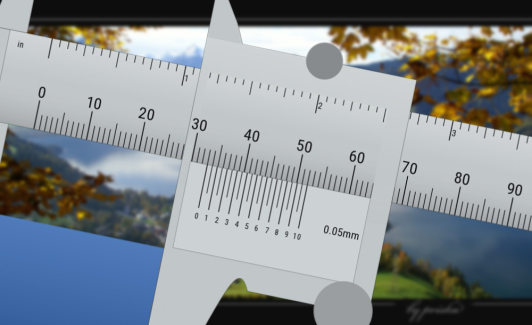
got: 33.0 mm
